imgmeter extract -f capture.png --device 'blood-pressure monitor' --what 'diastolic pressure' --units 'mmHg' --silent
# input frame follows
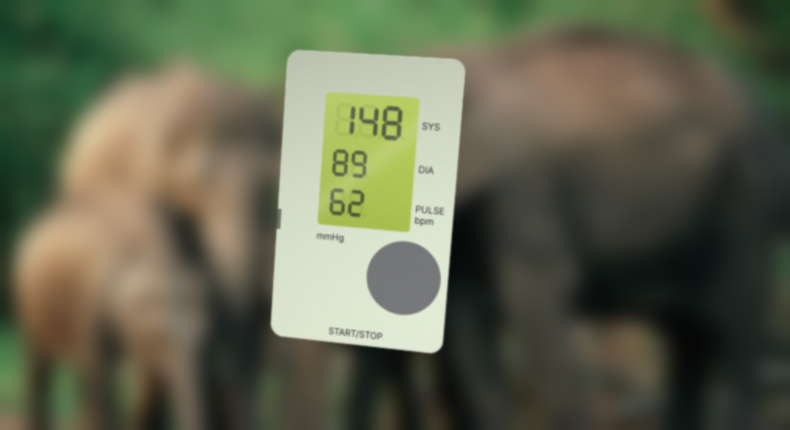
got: 89 mmHg
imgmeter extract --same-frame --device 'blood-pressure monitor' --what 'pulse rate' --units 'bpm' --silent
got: 62 bpm
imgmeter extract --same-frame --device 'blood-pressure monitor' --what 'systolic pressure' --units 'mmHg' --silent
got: 148 mmHg
